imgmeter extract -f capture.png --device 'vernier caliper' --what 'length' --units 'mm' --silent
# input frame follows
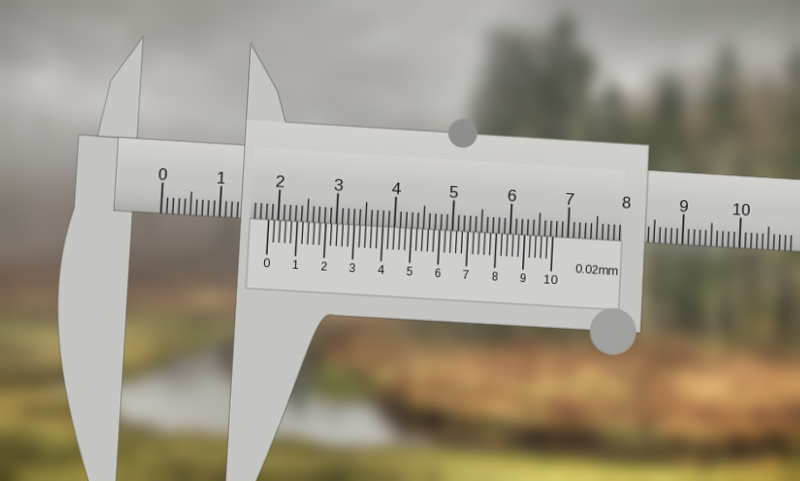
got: 18.4 mm
